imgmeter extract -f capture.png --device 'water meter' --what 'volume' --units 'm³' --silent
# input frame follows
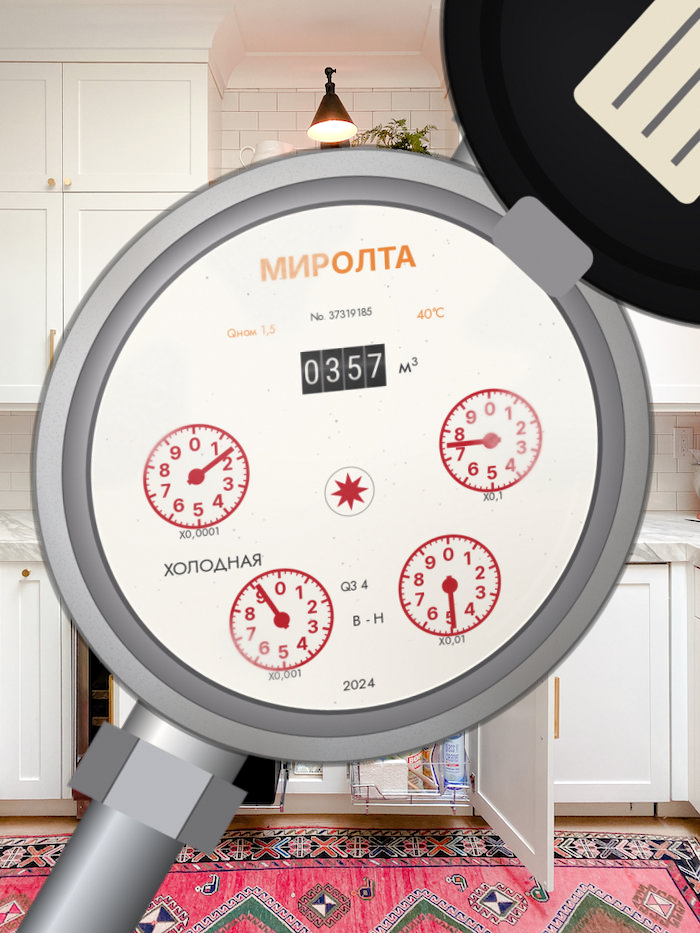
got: 357.7491 m³
